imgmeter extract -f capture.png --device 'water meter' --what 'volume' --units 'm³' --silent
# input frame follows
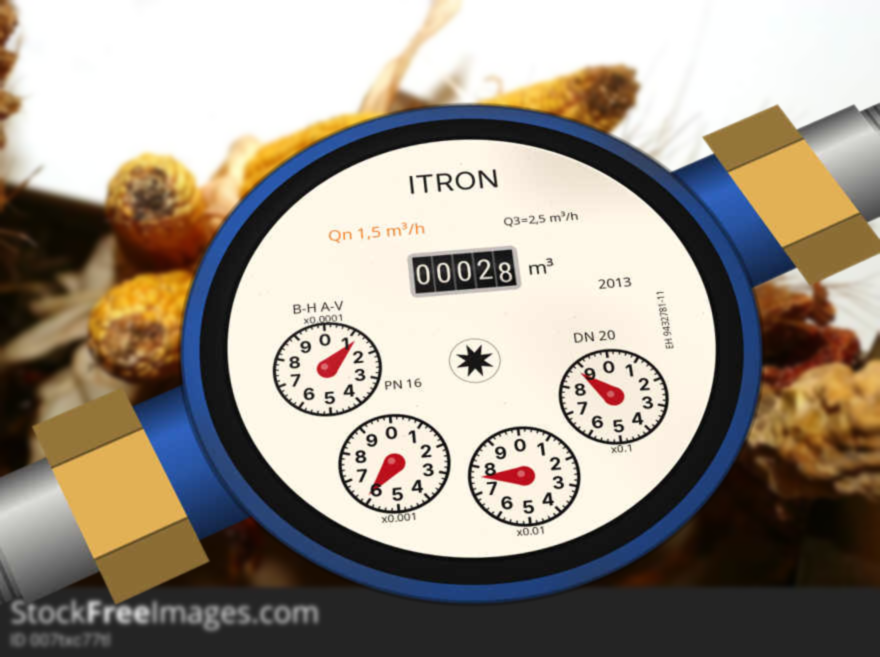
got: 27.8761 m³
